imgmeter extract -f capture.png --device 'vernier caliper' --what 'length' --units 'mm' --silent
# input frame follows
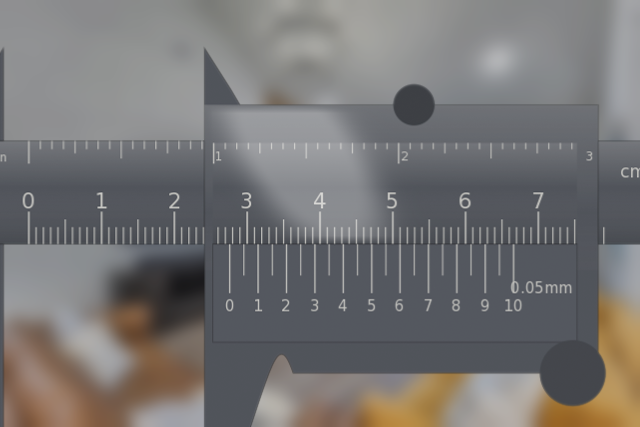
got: 27.6 mm
